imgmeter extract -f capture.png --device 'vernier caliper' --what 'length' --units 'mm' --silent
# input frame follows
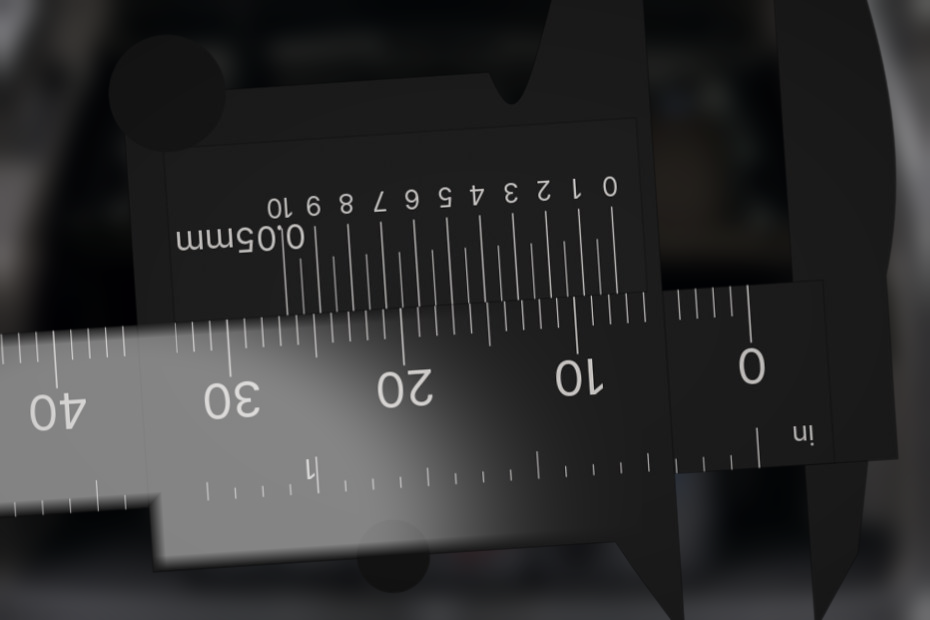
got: 7.5 mm
